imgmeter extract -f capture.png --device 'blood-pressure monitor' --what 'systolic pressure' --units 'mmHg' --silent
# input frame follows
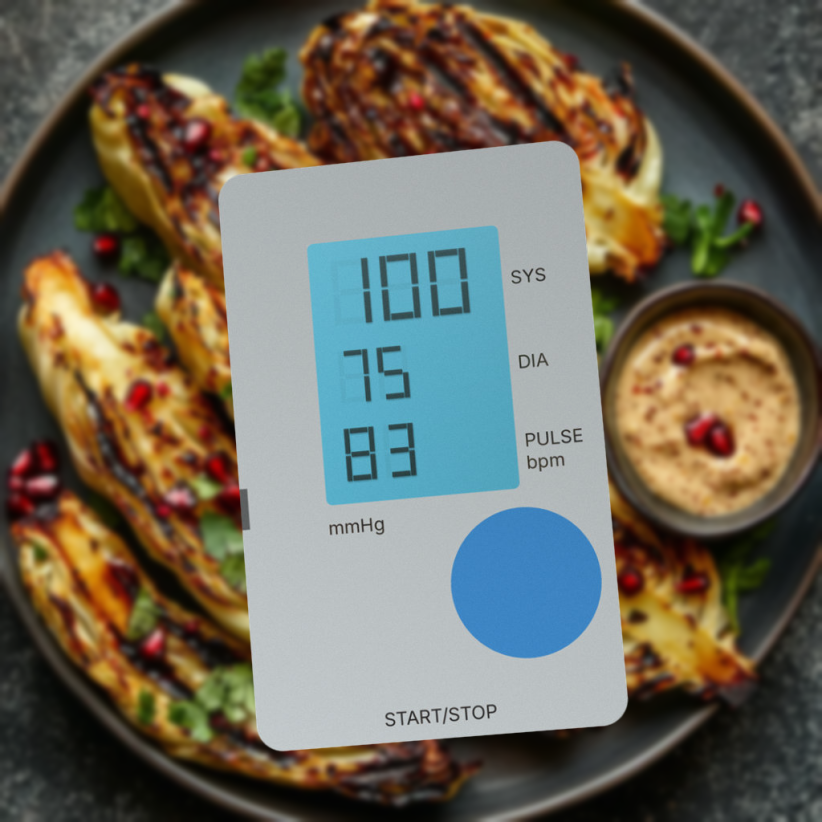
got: 100 mmHg
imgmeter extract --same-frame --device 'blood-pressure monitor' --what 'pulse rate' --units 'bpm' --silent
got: 83 bpm
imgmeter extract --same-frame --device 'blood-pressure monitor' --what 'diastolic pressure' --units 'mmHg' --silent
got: 75 mmHg
